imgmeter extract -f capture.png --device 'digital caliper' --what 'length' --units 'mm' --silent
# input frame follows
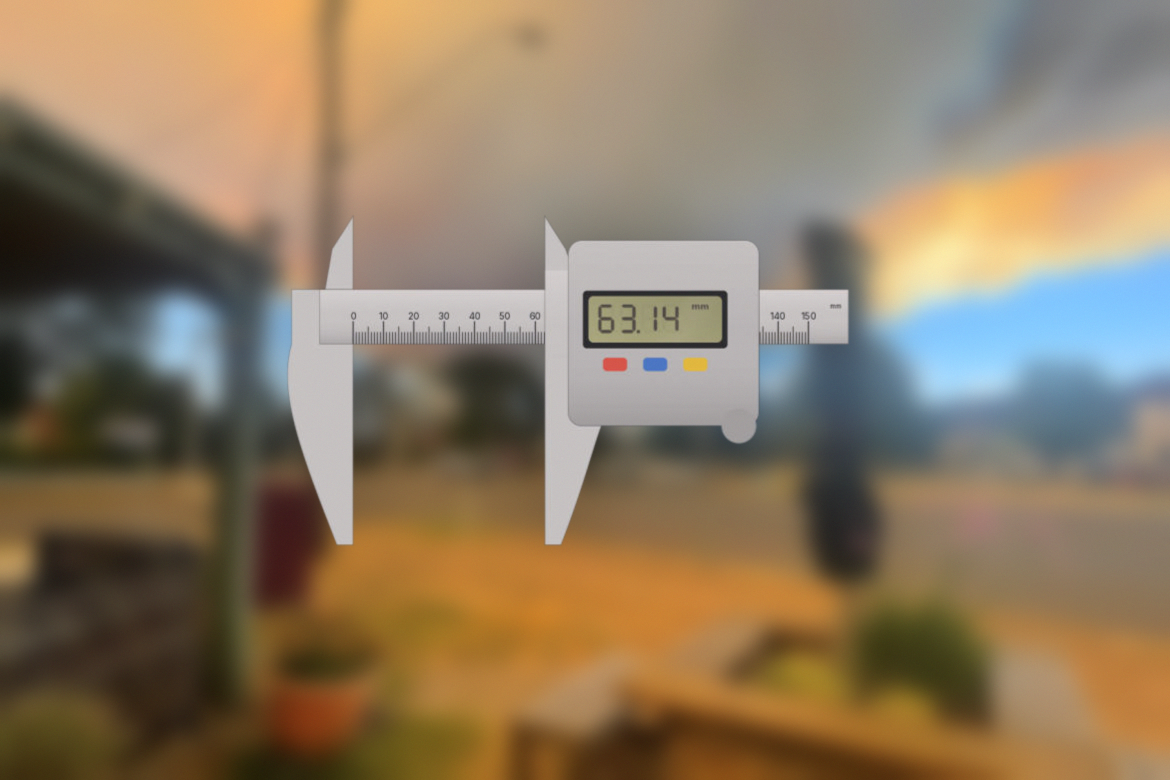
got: 63.14 mm
